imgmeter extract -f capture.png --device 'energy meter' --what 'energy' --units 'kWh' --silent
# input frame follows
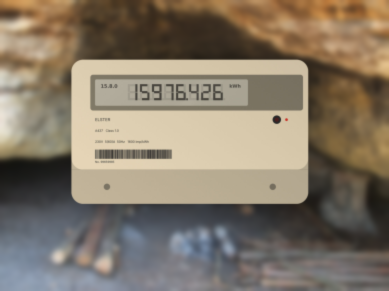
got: 15976.426 kWh
